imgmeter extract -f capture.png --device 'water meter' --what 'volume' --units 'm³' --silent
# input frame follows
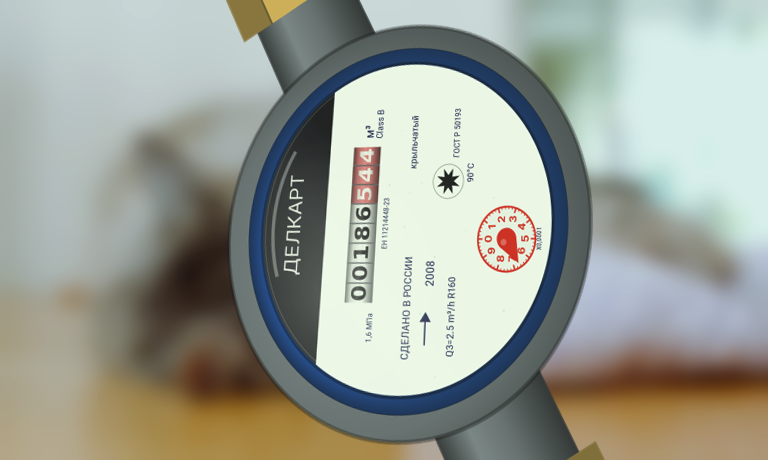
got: 186.5446 m³
